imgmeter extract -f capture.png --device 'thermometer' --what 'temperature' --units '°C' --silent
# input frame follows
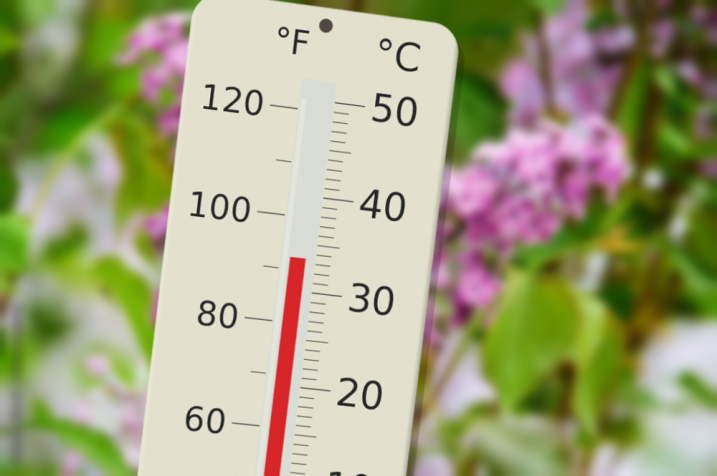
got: 33.5 °C
